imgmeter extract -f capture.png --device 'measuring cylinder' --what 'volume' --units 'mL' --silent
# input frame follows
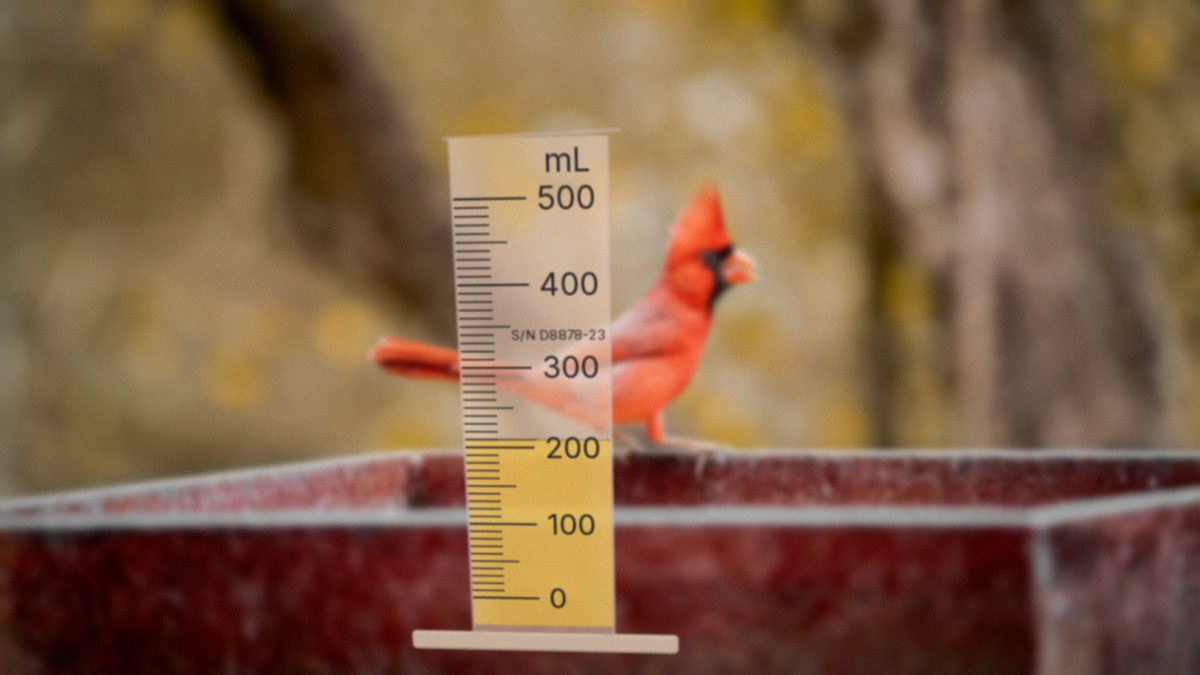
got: 210 mL
